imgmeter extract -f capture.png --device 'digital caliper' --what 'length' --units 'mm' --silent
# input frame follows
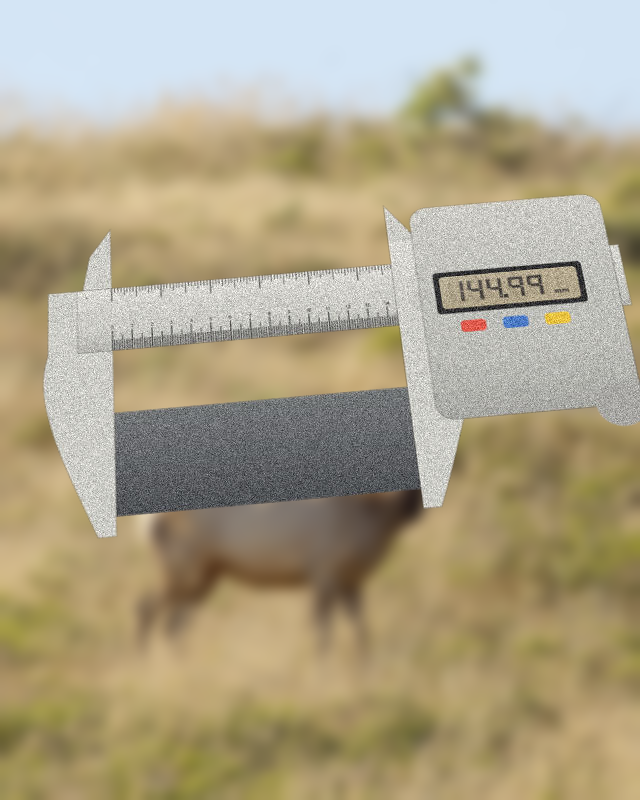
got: 144.99 mm
